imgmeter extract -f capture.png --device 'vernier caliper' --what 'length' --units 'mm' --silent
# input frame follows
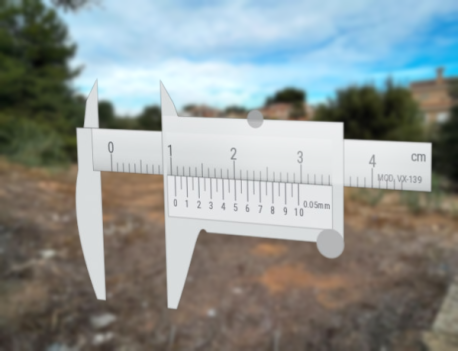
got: 10.6 mm
